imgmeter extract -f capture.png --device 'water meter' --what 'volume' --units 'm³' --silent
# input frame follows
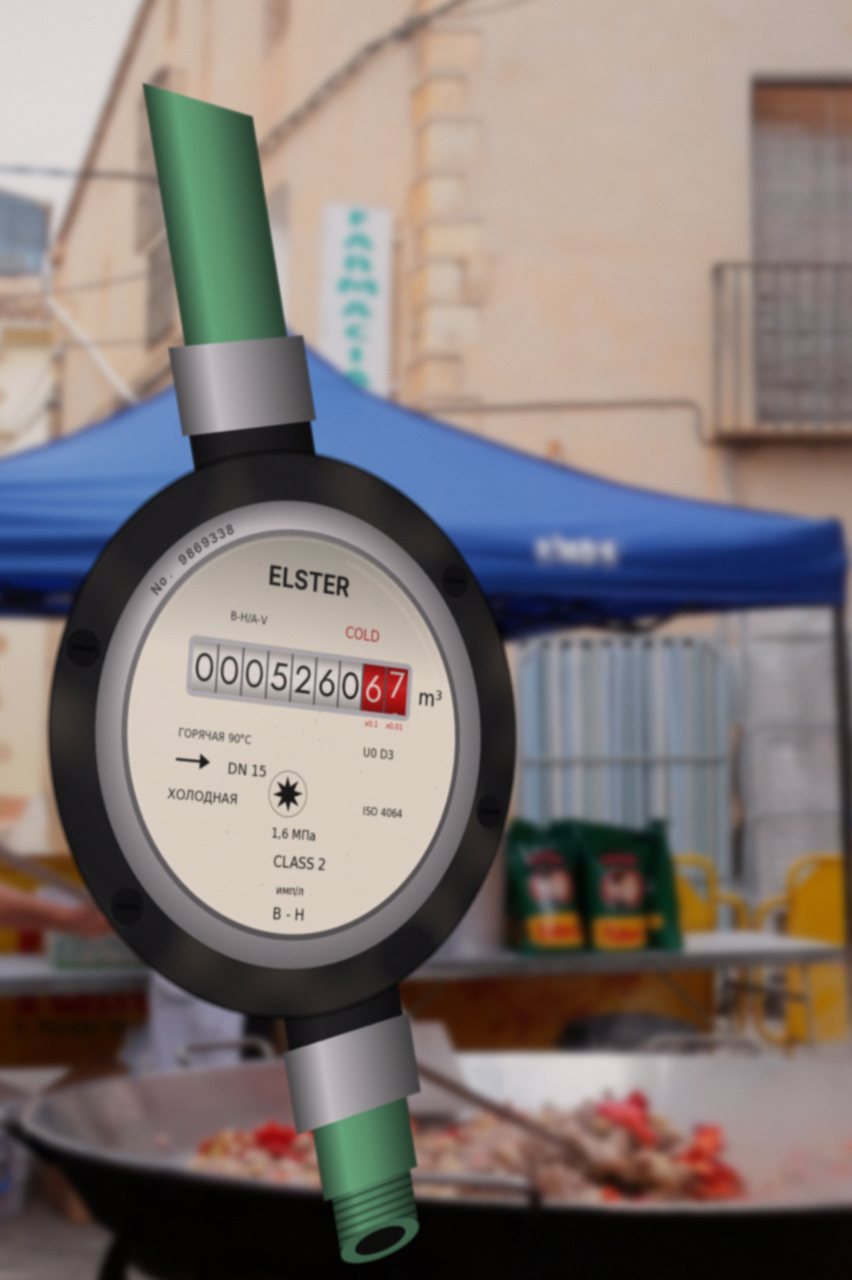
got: 5260.67 m³
